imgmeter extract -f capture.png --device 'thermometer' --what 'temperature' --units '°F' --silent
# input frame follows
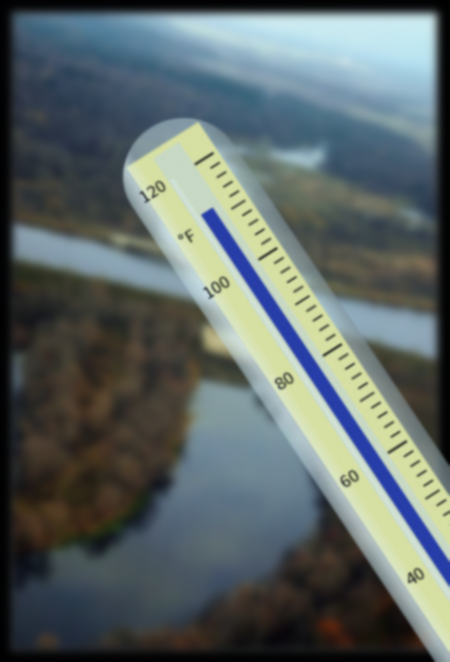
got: 112 °F
